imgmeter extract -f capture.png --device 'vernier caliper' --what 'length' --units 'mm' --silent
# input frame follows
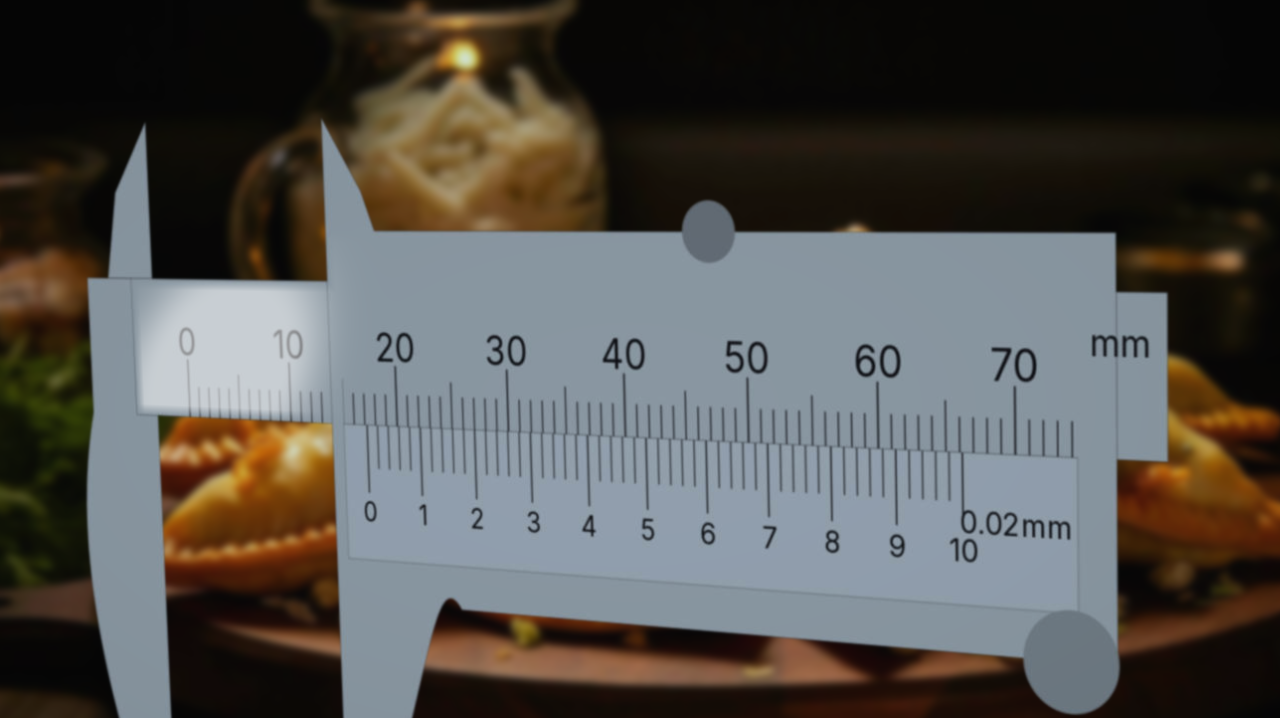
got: 17.2 mm
